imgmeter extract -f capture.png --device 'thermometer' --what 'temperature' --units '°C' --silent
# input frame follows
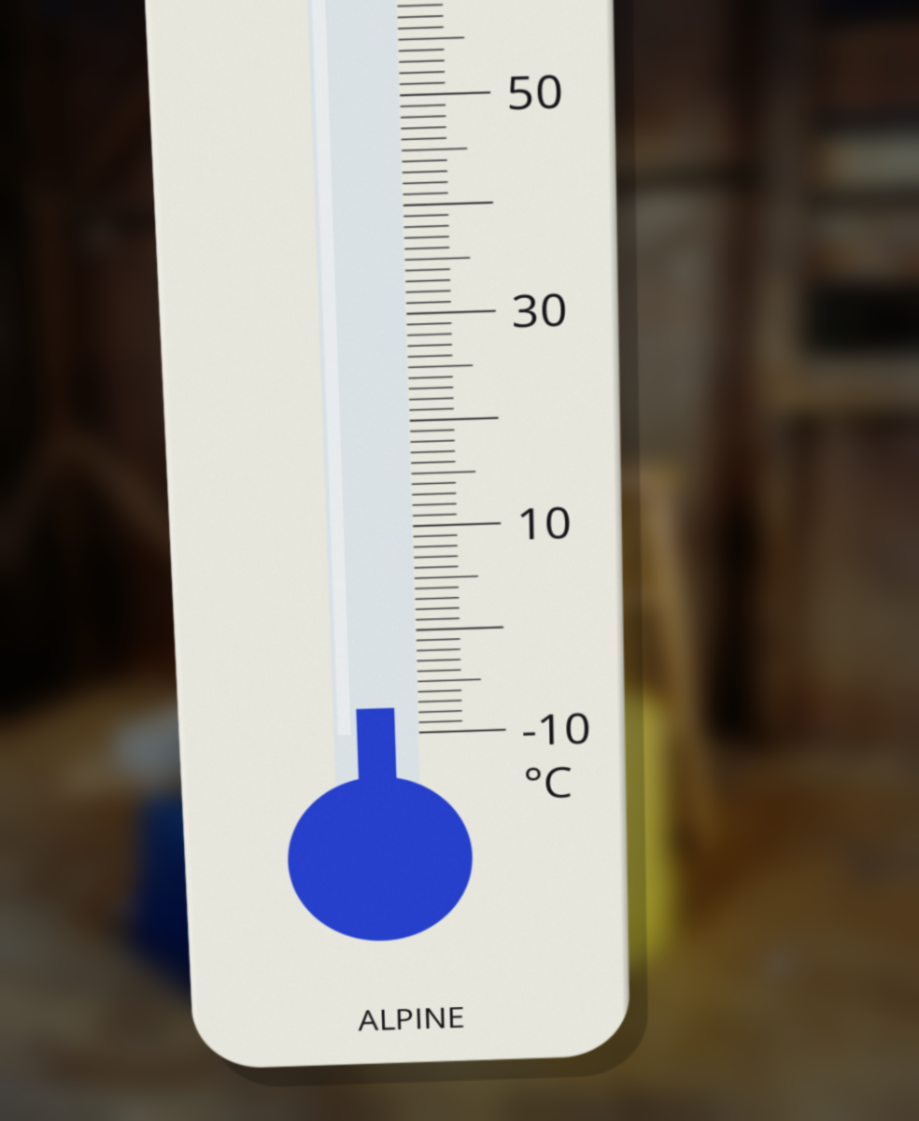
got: -7.5 °C
